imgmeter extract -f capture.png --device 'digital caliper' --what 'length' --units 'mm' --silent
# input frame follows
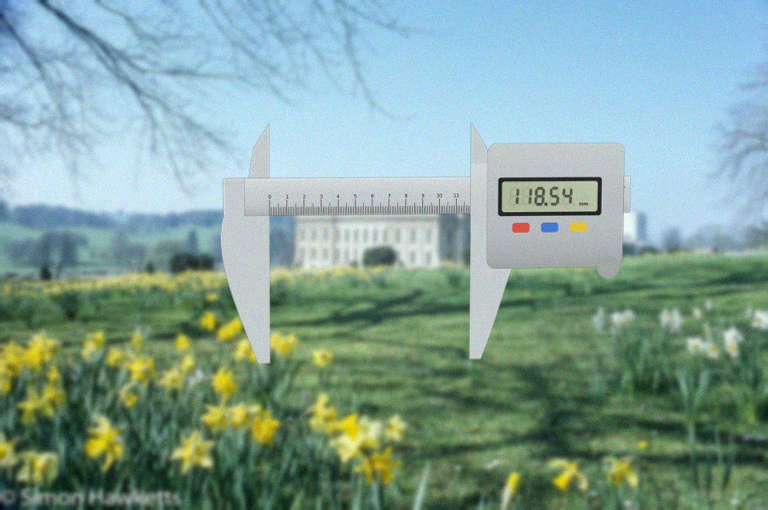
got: 118.54 mm
